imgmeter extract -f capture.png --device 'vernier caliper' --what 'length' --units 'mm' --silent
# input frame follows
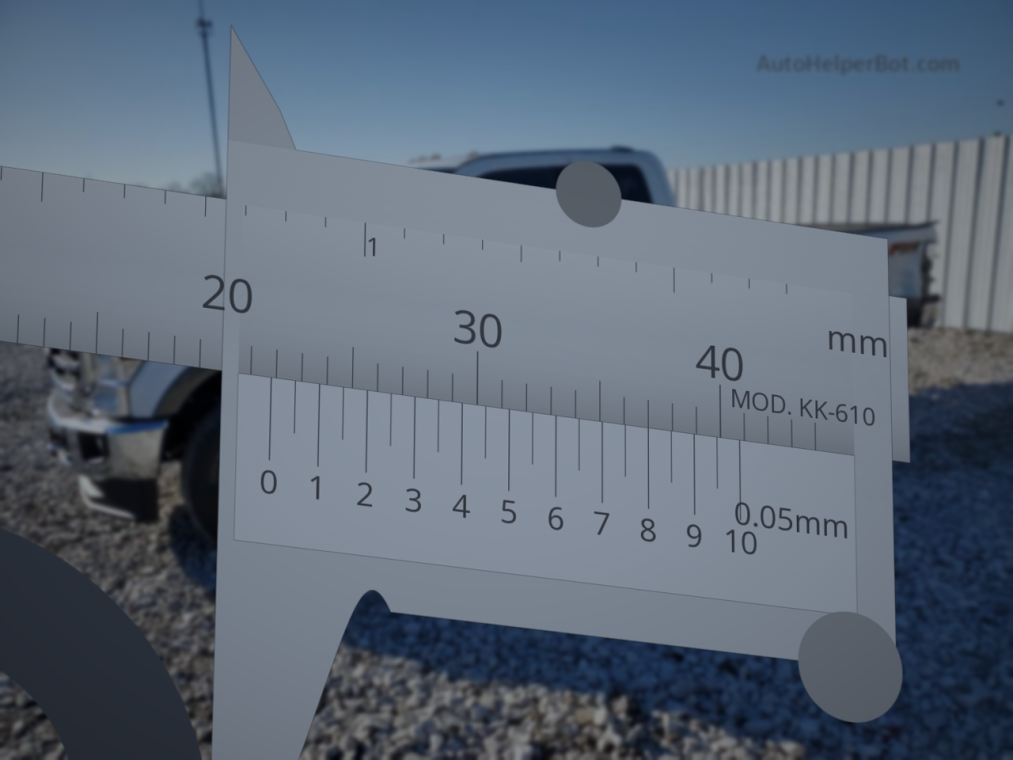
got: 21.80 mm
